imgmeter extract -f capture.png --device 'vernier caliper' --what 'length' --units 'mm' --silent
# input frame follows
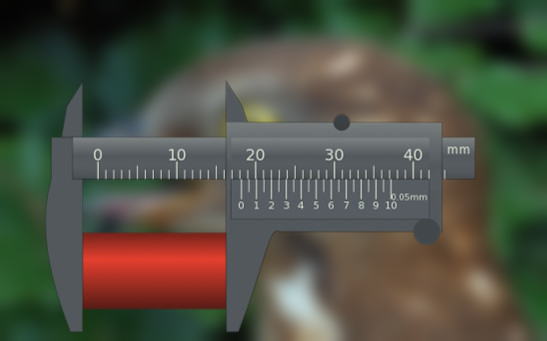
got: 18.2 mm
